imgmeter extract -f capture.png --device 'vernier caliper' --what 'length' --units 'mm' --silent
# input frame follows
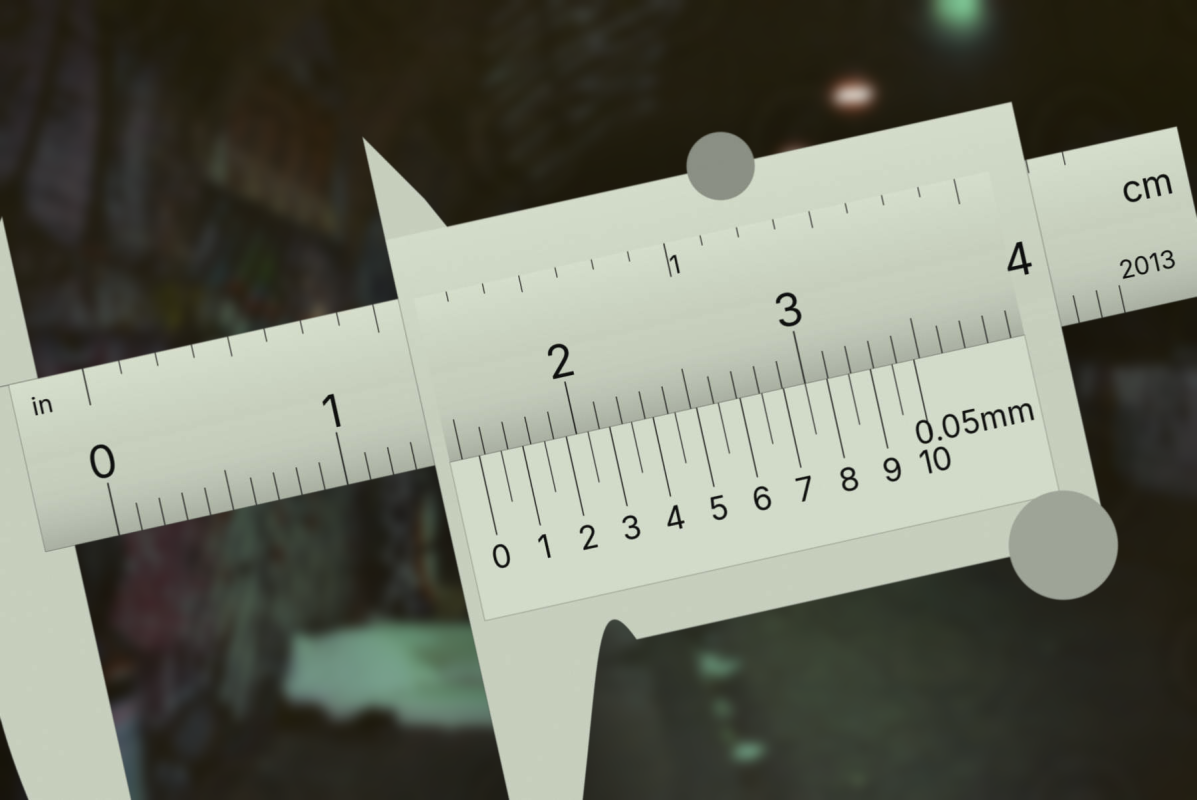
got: 15.75 mm
